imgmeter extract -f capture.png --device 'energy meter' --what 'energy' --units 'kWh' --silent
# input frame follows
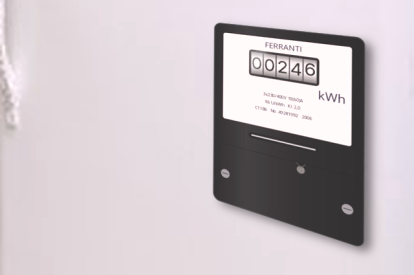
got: 246 kWh
